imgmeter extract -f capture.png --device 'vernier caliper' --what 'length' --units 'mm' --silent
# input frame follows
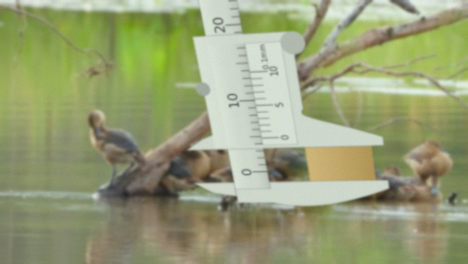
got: 4.8 mm
